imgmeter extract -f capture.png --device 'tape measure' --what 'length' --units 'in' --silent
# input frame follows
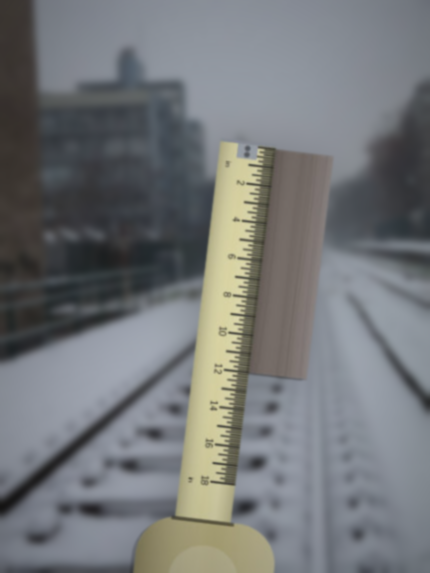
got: 12 in
